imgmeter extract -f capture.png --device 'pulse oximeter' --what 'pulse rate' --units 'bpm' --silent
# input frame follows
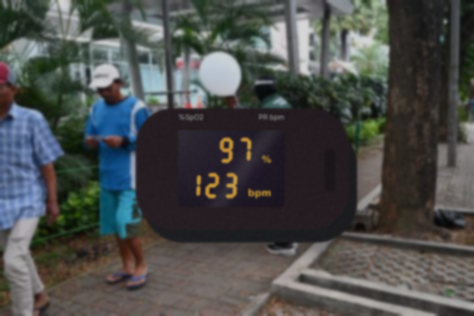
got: 123 bpm
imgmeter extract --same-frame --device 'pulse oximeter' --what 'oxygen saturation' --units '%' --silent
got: 97 %
